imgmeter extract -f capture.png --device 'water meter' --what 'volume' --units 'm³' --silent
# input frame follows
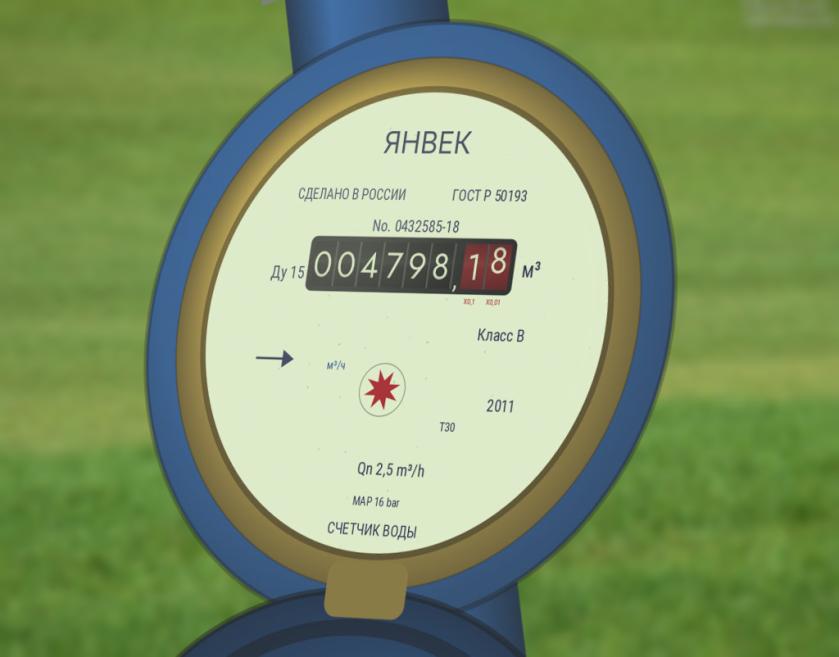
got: 4798.18 m³
